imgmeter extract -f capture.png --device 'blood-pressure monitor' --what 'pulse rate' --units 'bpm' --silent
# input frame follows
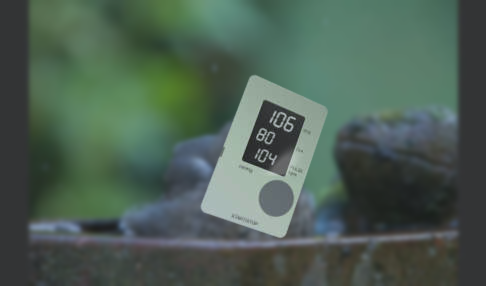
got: 104 bpm
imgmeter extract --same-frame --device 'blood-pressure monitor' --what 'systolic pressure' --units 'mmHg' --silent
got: 106 mmHg
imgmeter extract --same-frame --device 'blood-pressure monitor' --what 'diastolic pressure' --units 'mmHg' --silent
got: 80 mmHg
